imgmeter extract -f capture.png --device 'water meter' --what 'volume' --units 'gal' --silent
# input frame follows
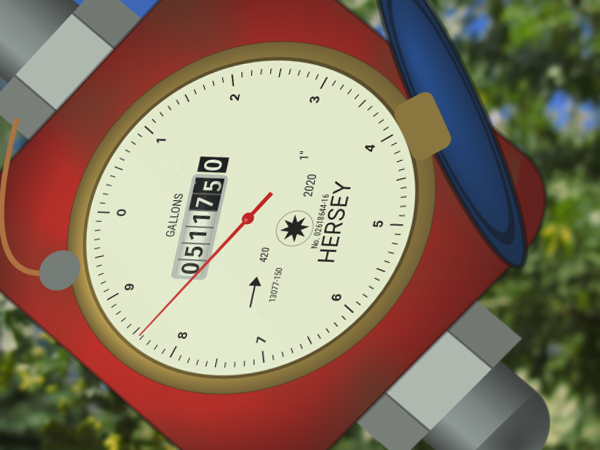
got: 511748.4 gal
